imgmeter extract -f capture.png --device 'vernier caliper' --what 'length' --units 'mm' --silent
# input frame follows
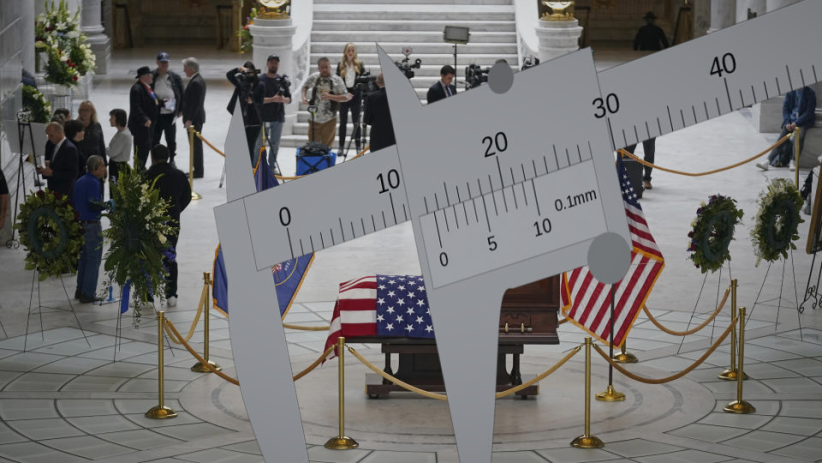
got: 13.6 mm
